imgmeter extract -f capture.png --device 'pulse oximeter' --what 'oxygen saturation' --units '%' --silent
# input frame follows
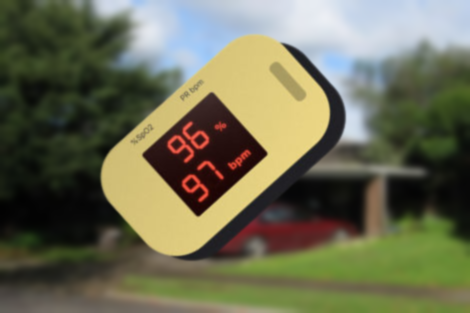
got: 96 %
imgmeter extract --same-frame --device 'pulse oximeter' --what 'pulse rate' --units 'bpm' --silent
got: 97 bpm
